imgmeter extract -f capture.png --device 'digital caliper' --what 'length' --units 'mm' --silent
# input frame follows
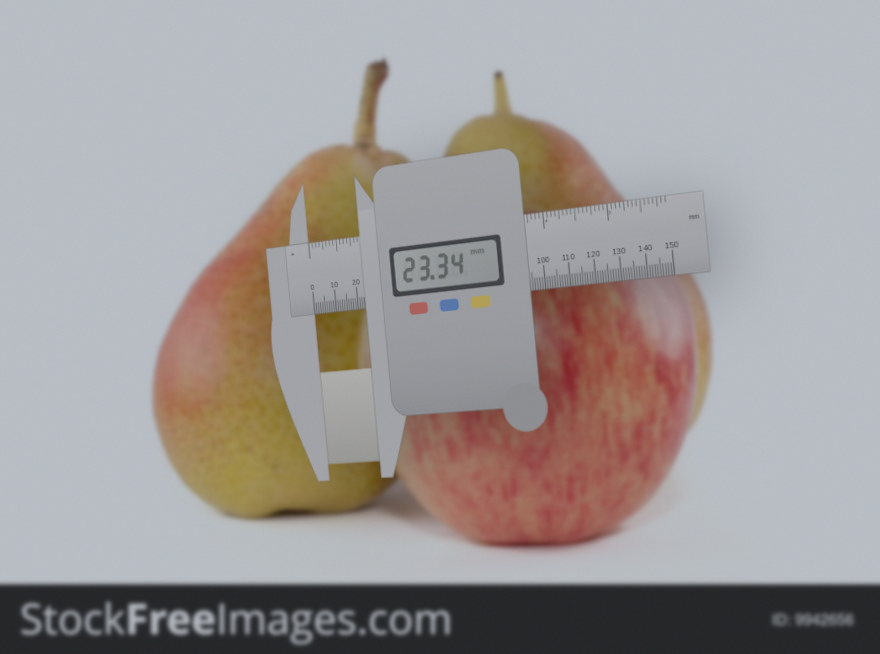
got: 23.34 mm
